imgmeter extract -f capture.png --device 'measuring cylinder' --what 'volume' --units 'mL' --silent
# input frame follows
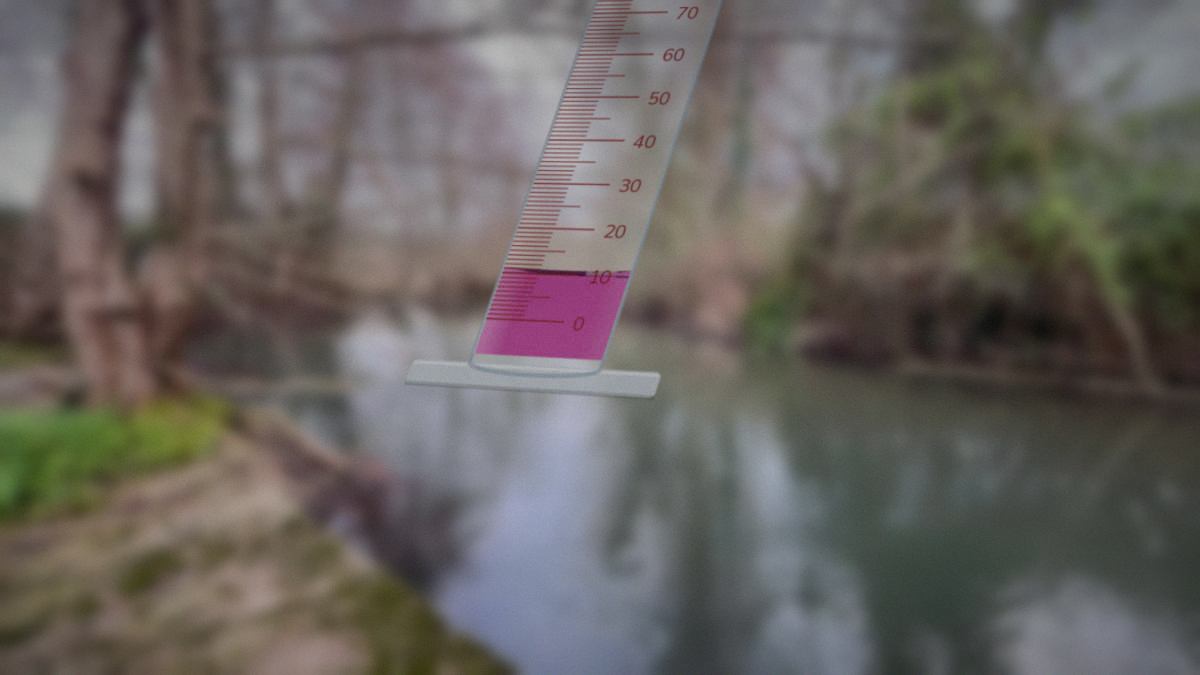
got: 10 mL
